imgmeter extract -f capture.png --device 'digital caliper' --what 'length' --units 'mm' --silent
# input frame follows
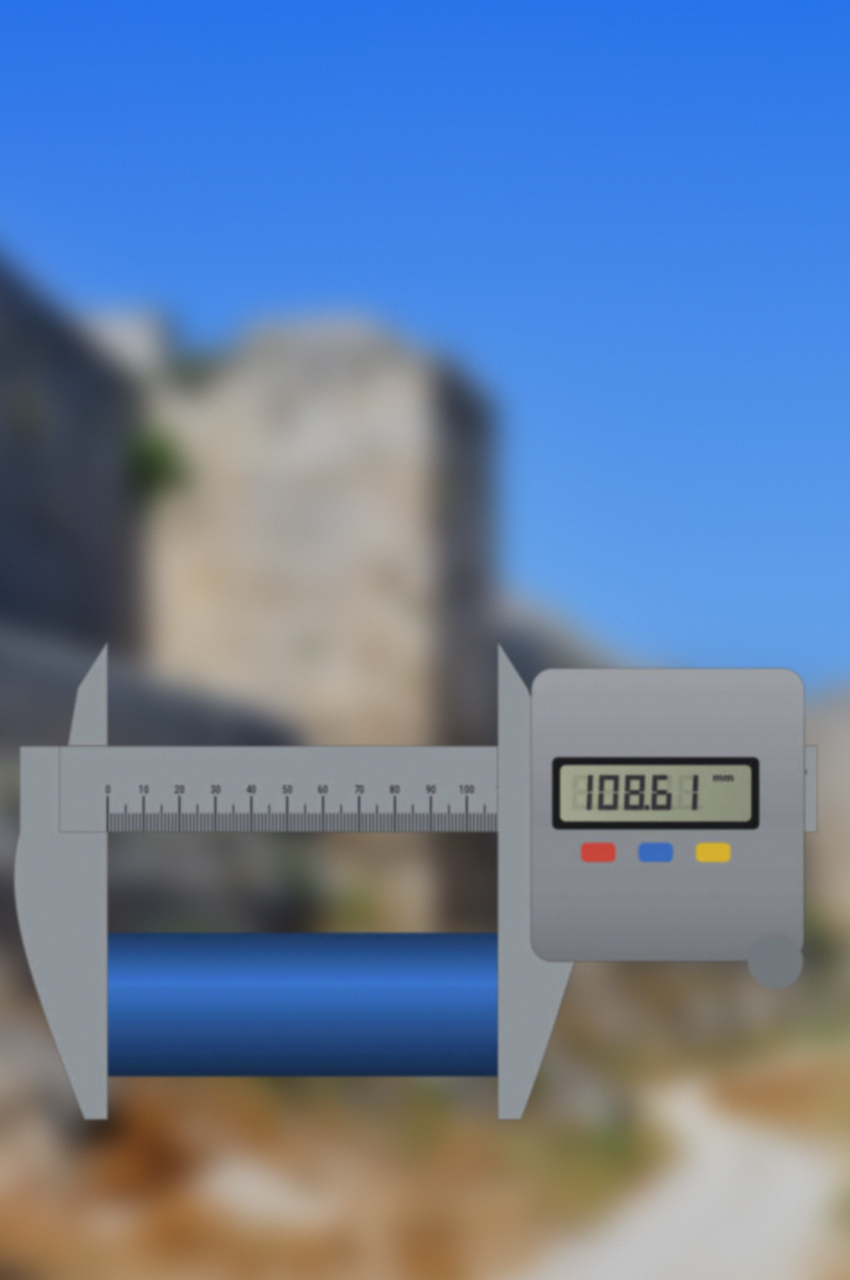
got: 108.61 mm
